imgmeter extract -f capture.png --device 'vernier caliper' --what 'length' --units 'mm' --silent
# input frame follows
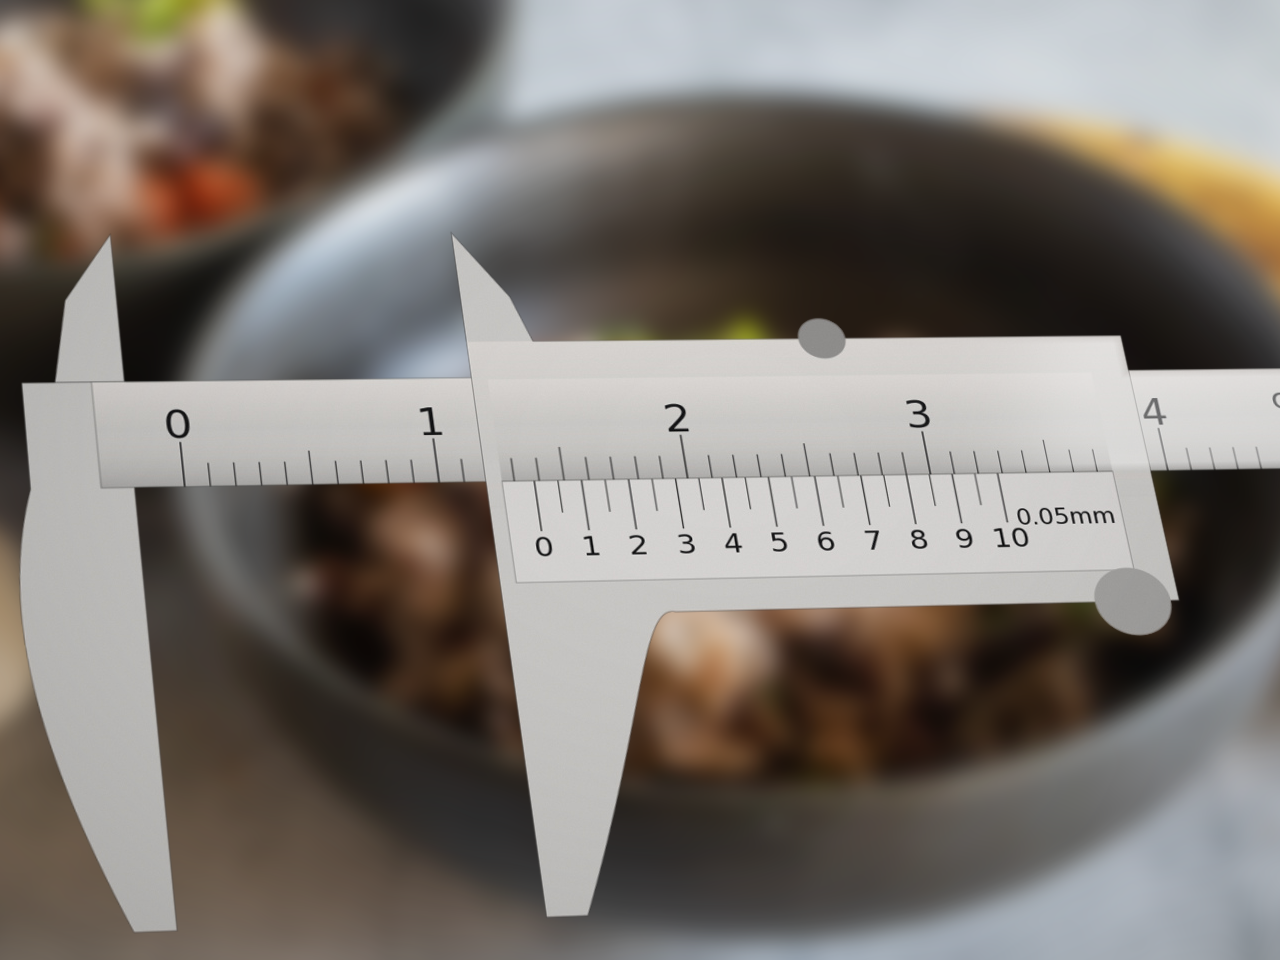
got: 13.8 mm
